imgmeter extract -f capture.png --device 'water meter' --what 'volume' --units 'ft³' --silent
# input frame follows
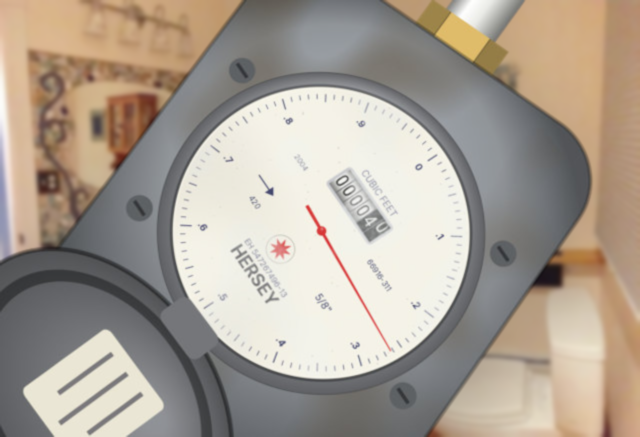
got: 40.26 ft³
